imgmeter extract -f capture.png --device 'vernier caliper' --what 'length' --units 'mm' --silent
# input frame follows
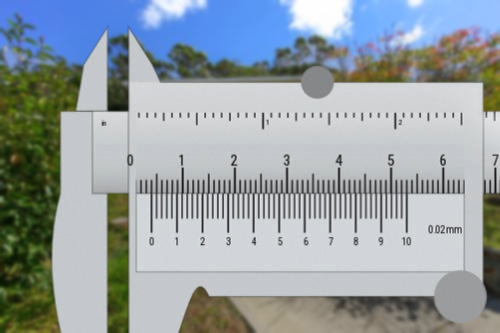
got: 4.0 mm
